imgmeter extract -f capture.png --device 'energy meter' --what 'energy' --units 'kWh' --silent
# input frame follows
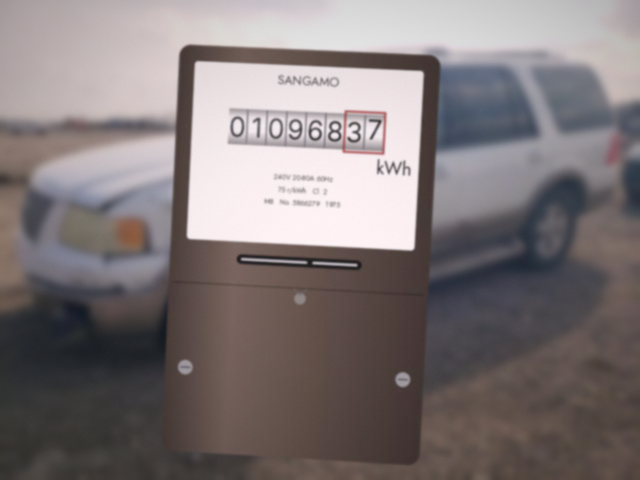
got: 10968.37 kWh
